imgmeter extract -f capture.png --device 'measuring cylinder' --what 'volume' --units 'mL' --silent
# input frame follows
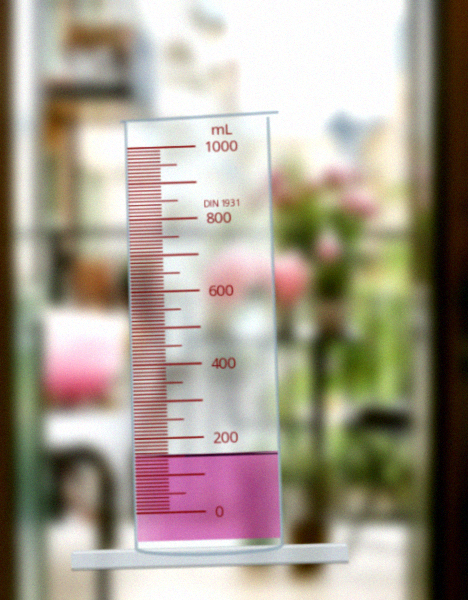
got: 150 mL
